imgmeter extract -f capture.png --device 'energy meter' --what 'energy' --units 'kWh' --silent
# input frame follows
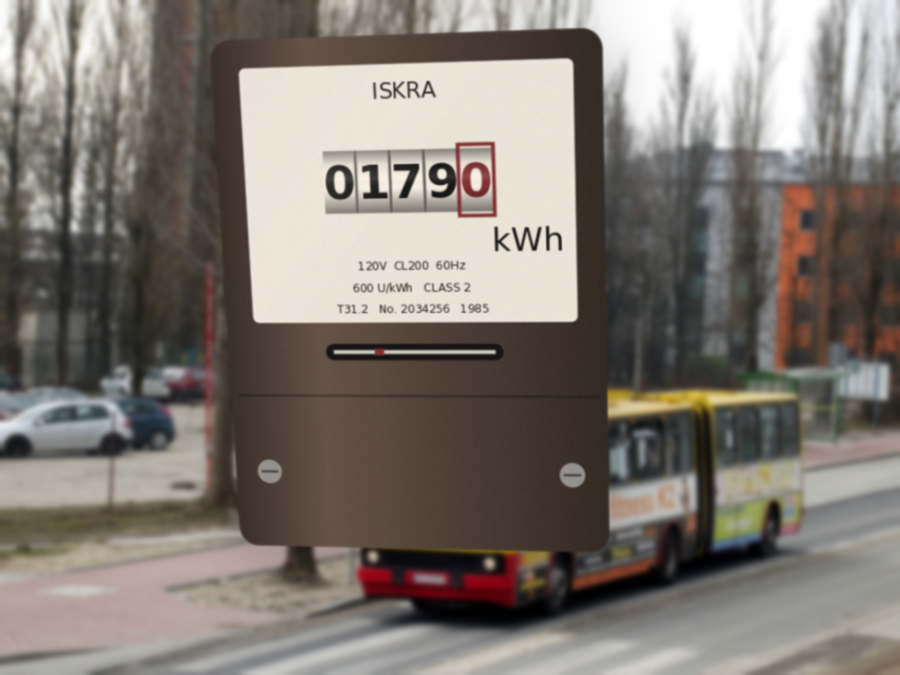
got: 179.0 kWh
